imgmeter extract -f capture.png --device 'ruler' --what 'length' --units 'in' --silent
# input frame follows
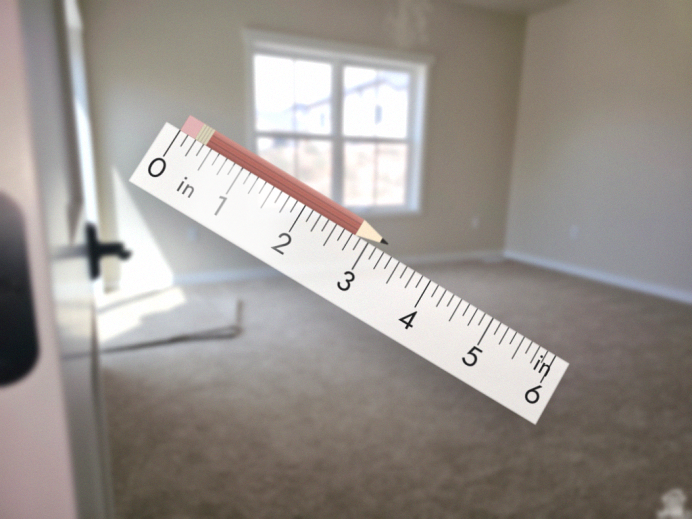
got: 3.25 in
